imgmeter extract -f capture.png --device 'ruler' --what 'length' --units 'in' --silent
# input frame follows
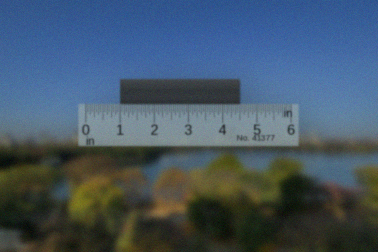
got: 3.5 in
